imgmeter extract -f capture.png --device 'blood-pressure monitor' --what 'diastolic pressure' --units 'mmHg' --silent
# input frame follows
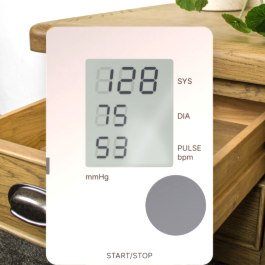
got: 75 mmHg
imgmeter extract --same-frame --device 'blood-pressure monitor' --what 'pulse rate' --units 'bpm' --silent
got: 53 bpm
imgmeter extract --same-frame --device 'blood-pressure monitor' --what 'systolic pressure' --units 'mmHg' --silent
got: 128 mmHg
